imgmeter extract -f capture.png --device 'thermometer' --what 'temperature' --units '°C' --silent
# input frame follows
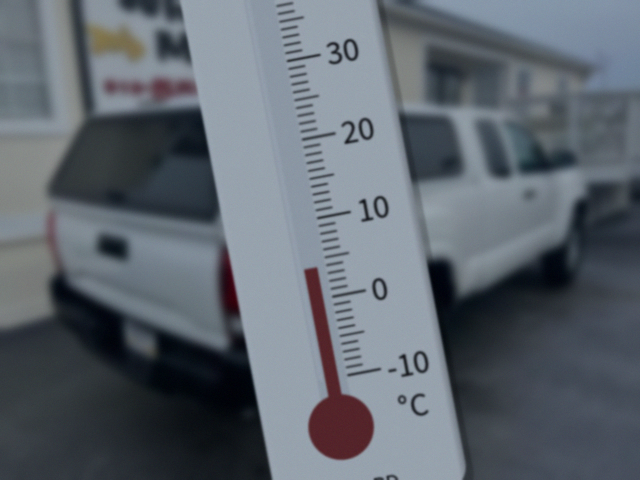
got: 4 °C
